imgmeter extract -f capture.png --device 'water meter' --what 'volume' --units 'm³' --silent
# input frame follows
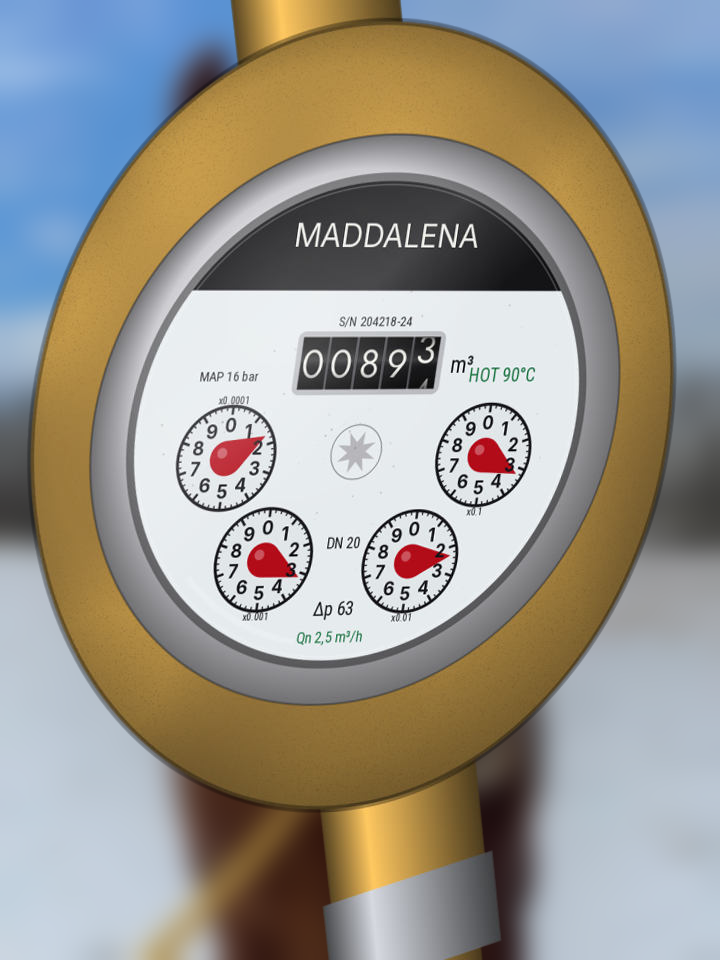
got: 893.3231 m³
